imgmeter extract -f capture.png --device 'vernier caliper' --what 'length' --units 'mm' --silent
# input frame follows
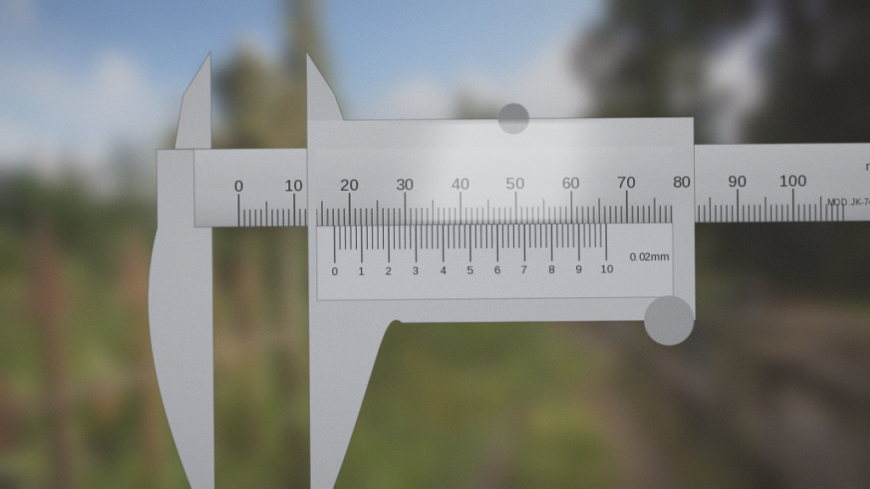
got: 17.2 mm
